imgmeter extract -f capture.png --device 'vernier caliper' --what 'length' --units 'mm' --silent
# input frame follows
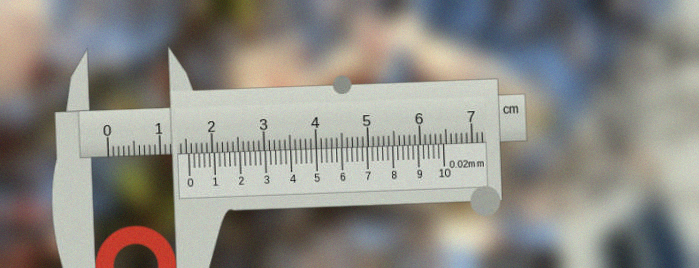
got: 15.5 mm
